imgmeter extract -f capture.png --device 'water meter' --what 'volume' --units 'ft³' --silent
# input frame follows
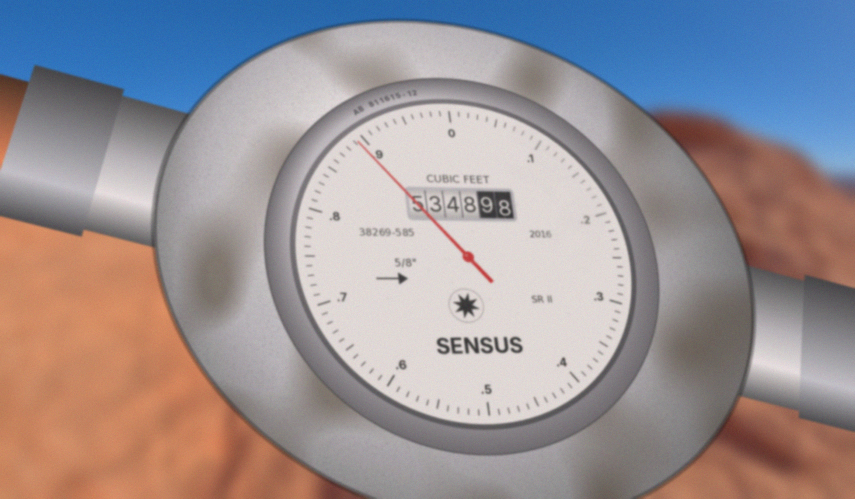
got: 534897.89 ft³
